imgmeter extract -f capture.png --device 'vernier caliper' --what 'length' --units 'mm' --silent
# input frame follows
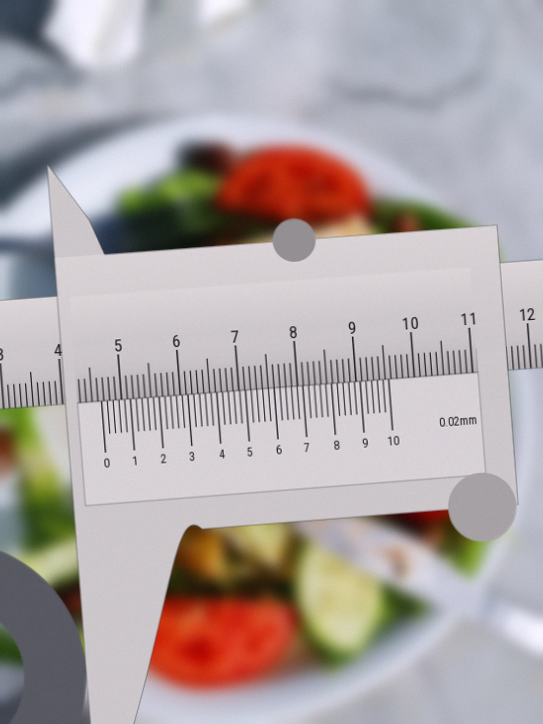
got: 46.6 mm
